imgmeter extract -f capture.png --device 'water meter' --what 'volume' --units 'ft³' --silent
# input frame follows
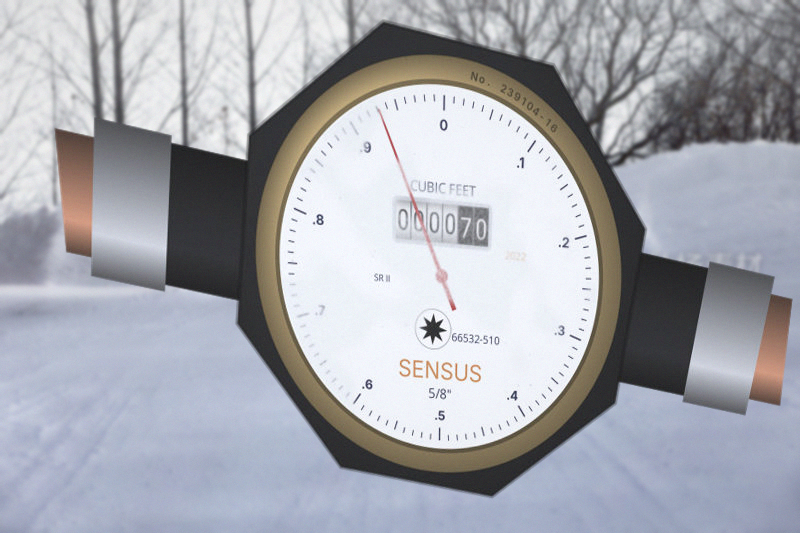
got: 69.93 ft³
